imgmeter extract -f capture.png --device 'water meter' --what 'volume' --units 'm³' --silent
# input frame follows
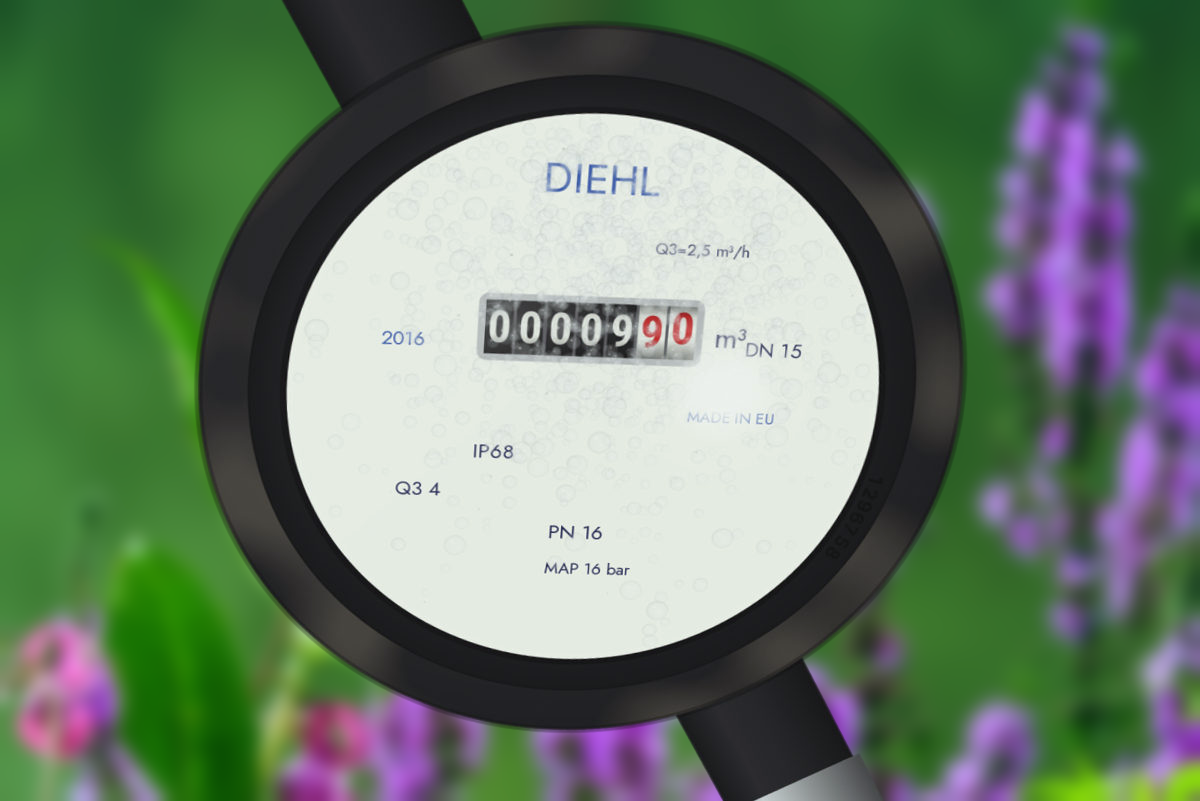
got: 9.90 m³
